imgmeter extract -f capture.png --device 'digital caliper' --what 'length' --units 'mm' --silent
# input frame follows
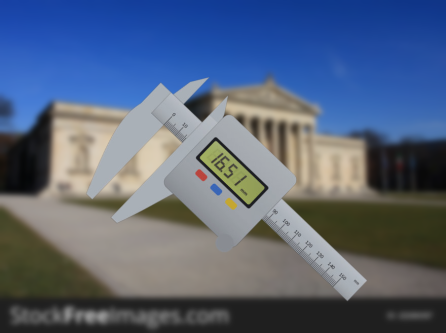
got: 16.51 mm
